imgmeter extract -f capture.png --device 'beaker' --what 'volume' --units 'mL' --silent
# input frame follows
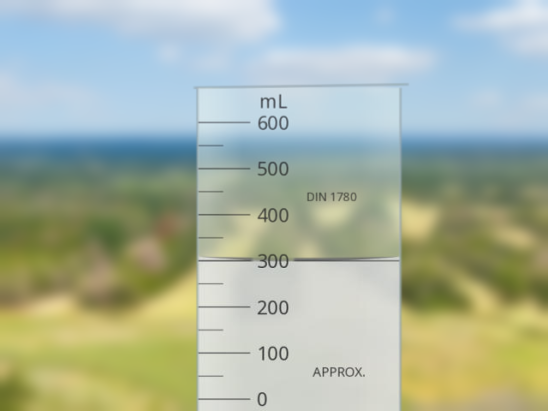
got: 300 mL
